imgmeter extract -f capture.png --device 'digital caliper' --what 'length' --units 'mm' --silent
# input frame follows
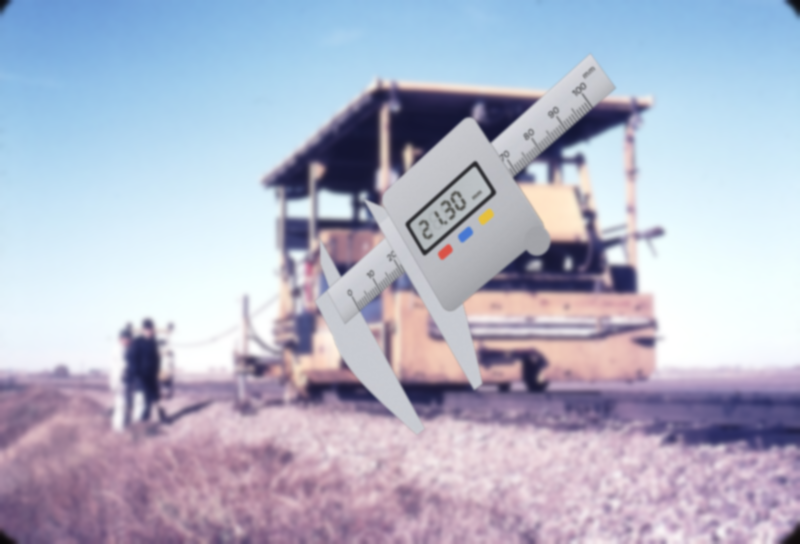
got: 21.30 mm
